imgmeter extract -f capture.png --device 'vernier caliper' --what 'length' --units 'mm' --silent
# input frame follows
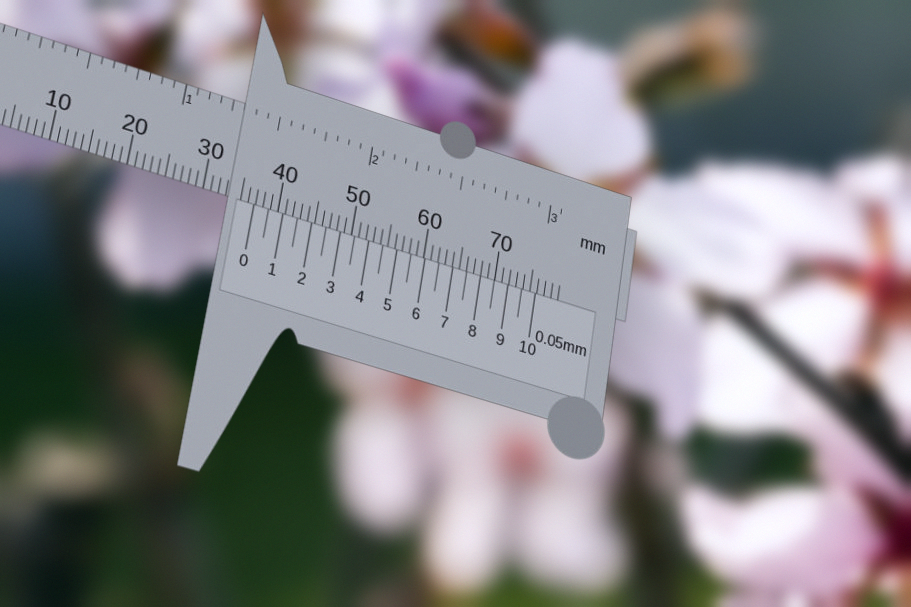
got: 36.8 mm
